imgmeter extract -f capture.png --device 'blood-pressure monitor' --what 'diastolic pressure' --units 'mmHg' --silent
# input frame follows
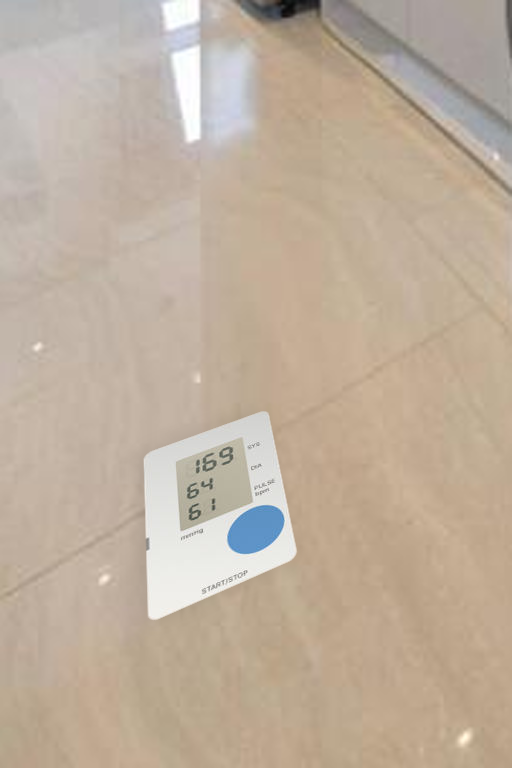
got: 64 mmHg
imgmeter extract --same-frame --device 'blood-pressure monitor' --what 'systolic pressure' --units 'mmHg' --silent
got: 169 mmHg
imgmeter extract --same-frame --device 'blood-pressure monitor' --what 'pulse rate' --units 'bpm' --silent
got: 61 bpm
